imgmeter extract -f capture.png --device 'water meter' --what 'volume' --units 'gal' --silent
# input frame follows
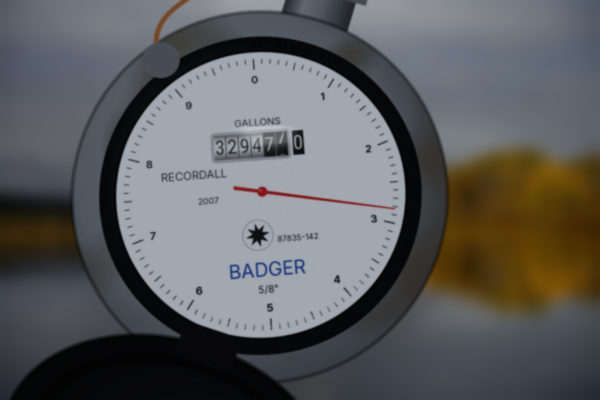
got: 3294772.8 gal
